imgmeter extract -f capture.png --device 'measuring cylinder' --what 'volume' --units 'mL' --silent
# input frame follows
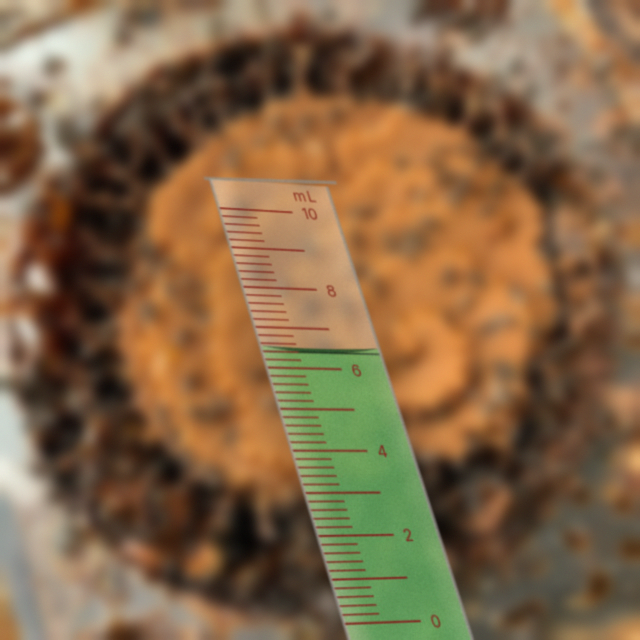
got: 6.4 mL
